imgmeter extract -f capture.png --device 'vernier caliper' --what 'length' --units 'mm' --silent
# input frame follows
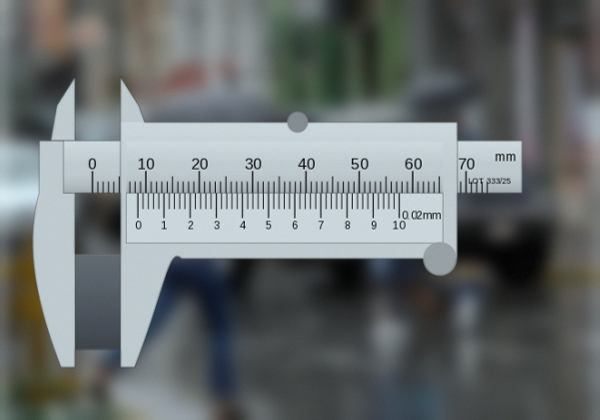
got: 8.5 mm
